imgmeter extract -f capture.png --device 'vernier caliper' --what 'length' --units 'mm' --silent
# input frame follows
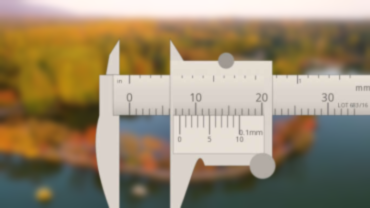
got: 7.6 mm
